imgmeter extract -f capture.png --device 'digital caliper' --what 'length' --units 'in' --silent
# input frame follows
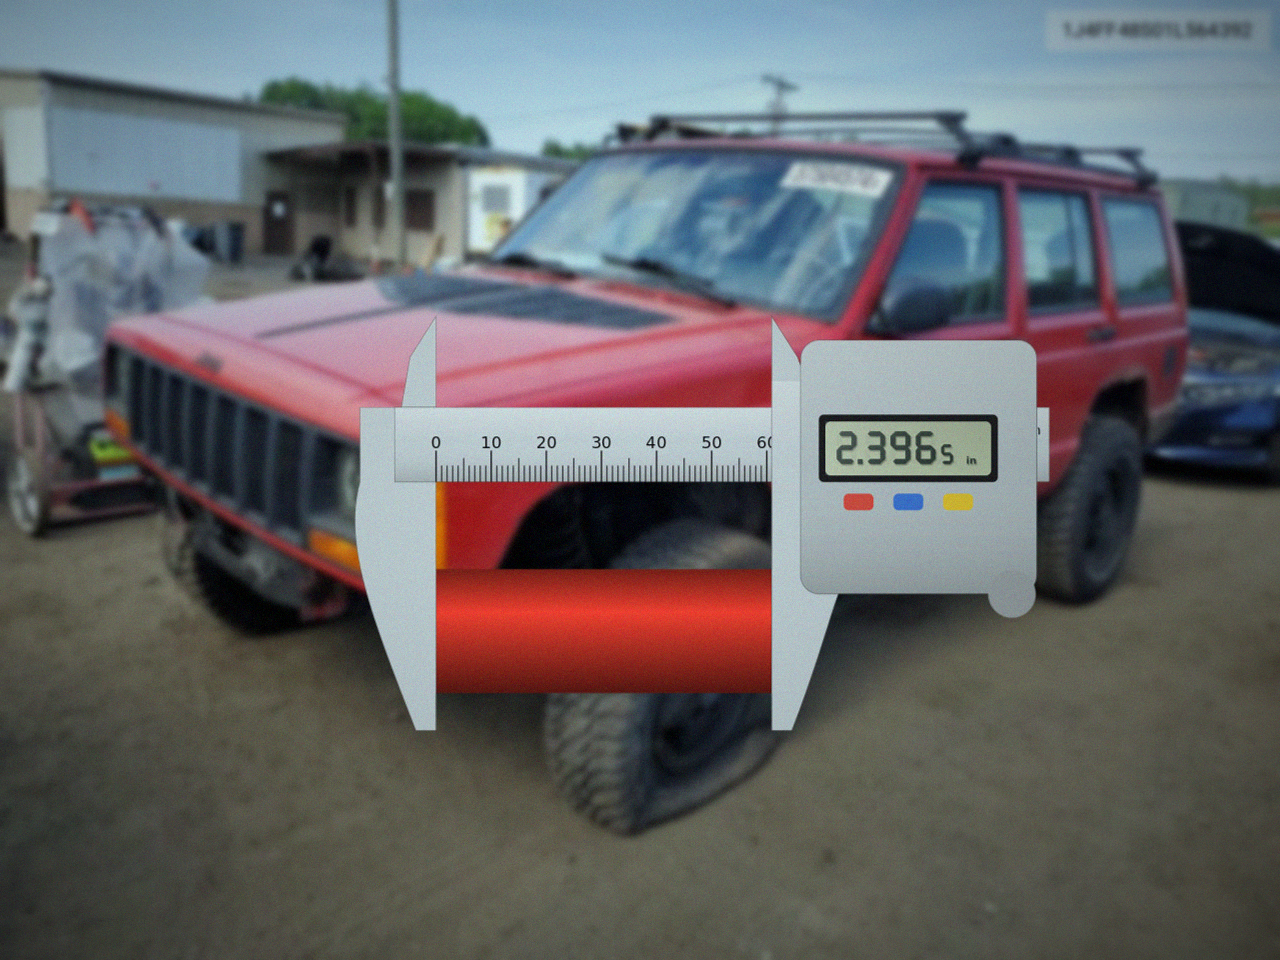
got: 2.3965 in
